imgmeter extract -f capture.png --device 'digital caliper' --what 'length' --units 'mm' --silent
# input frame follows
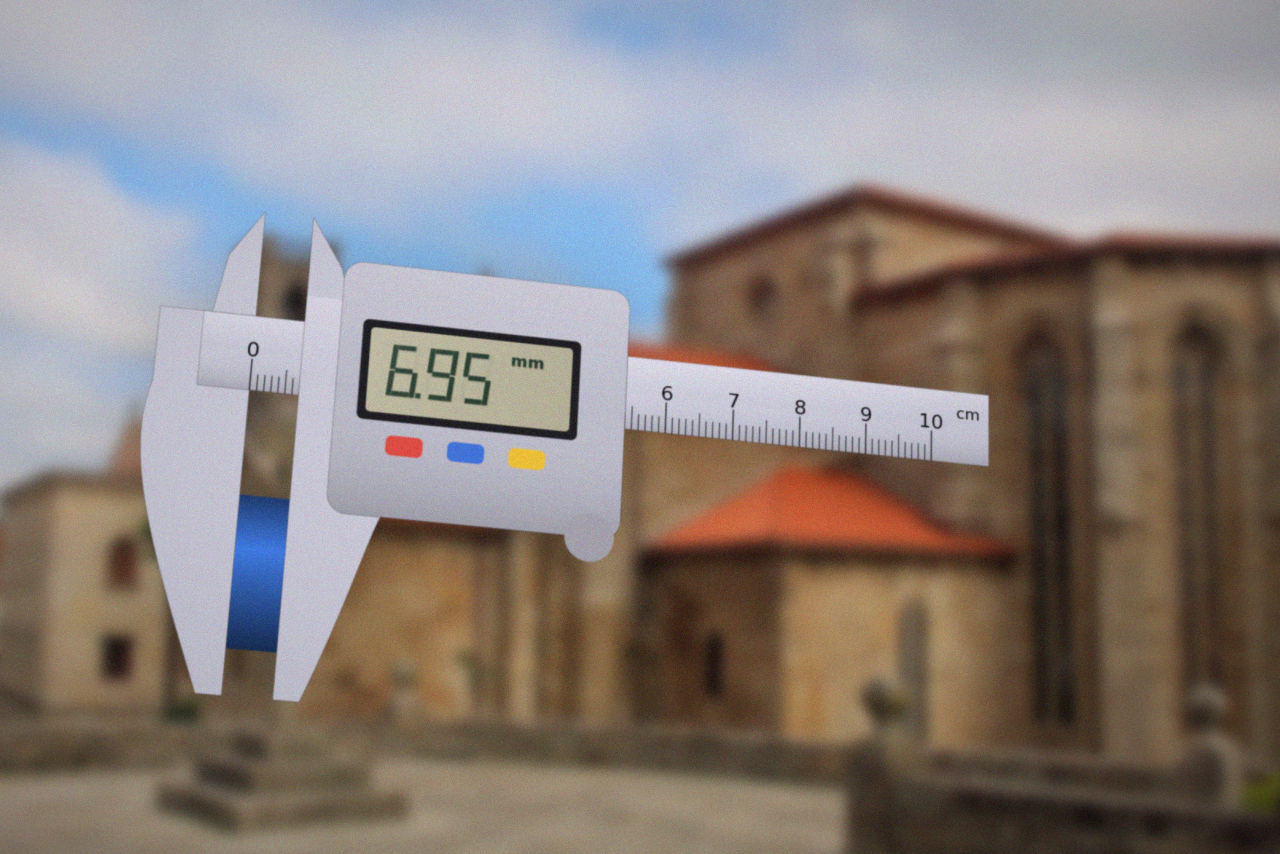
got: 6.95 mm
